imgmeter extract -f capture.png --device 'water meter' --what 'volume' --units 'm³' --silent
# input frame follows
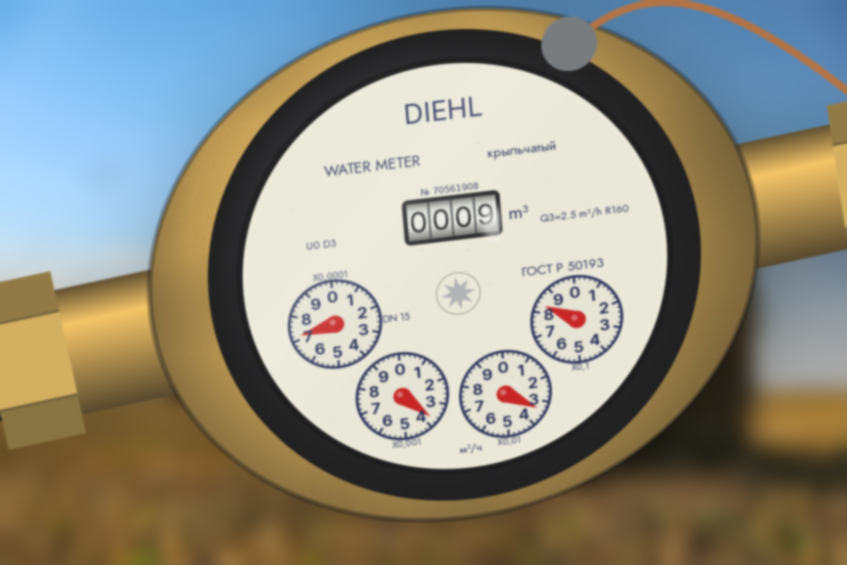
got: 9.8337 m³
